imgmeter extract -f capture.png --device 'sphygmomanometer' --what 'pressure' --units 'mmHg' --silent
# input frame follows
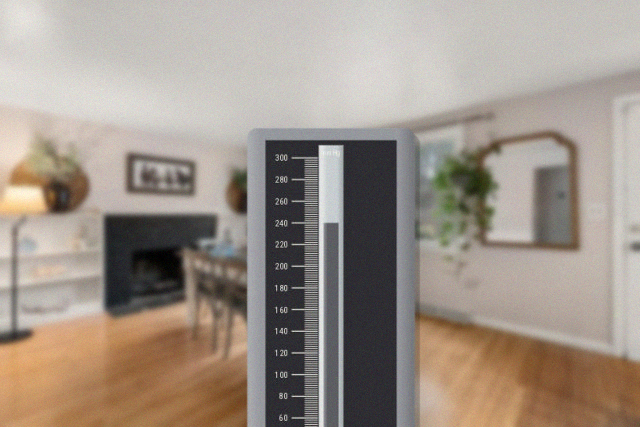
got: 240 mmHg
